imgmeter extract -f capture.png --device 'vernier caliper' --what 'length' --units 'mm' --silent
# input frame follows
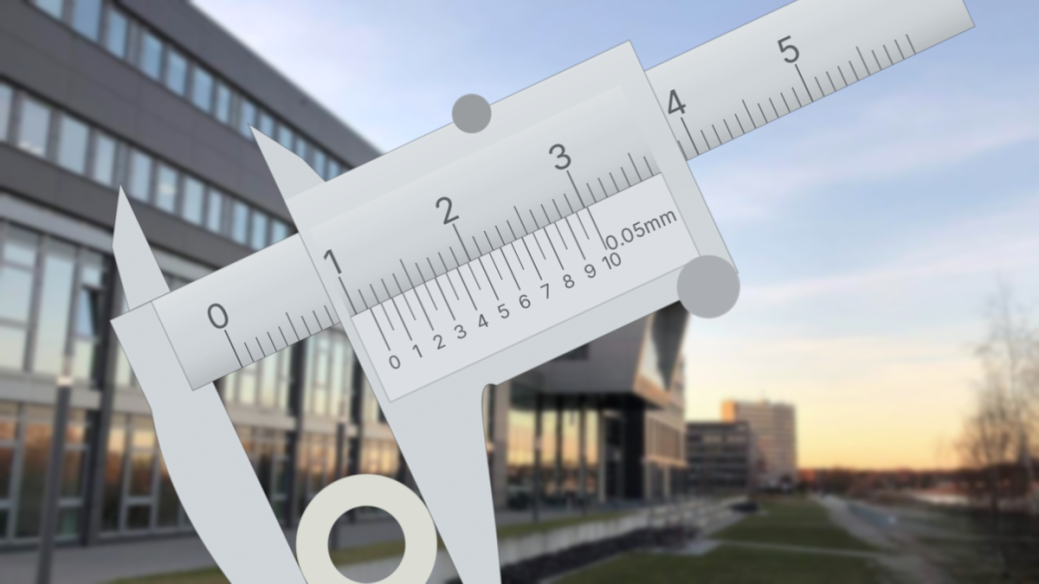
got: 11.2 mm
